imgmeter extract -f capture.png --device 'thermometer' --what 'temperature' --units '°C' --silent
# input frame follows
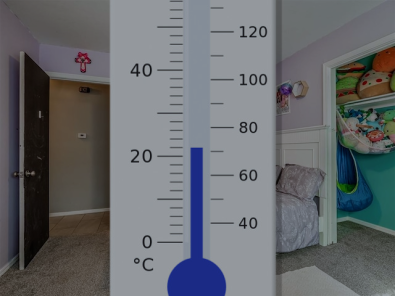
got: 22 °C
